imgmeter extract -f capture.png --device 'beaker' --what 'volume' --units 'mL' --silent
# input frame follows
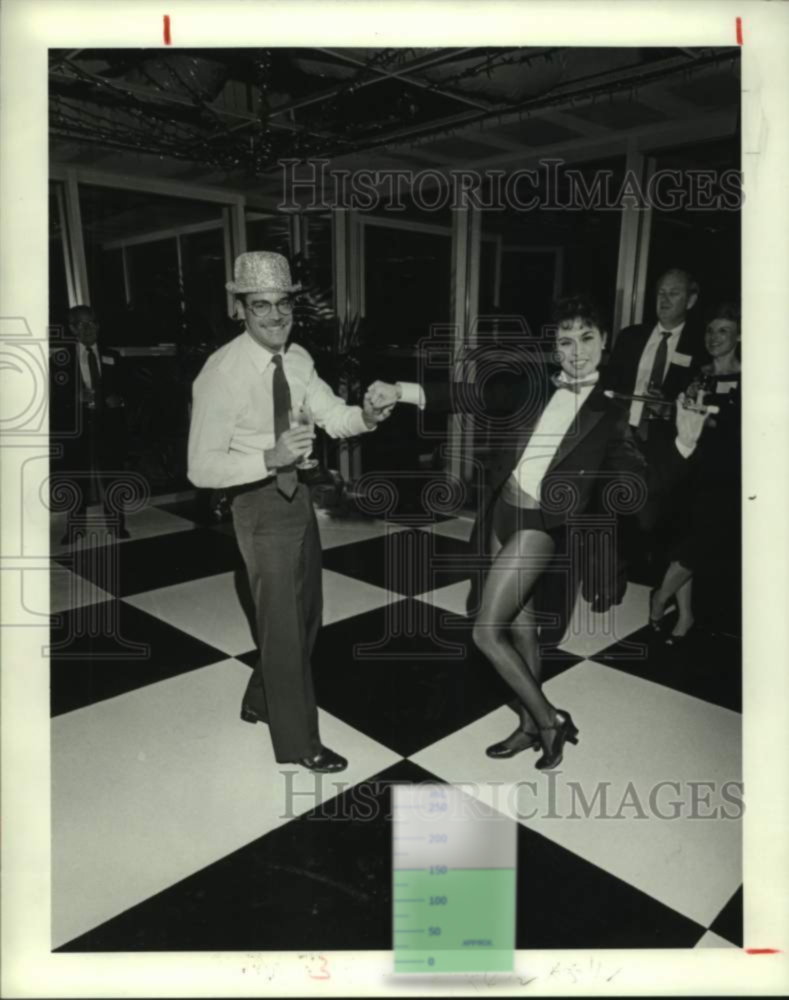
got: 150 mL
